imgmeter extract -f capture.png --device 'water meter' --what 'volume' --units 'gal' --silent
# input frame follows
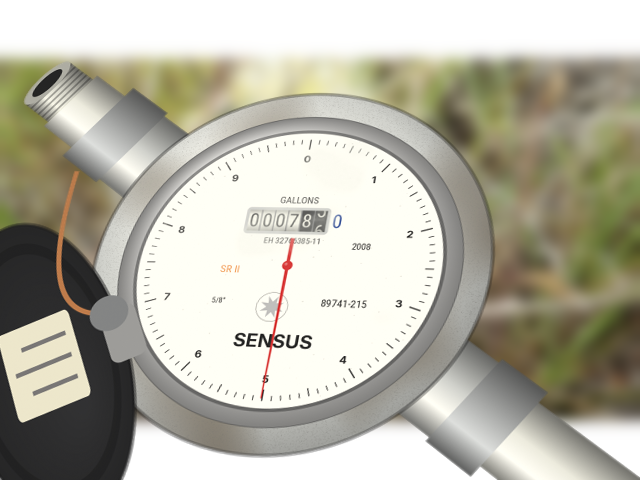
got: 7855.0 gal
